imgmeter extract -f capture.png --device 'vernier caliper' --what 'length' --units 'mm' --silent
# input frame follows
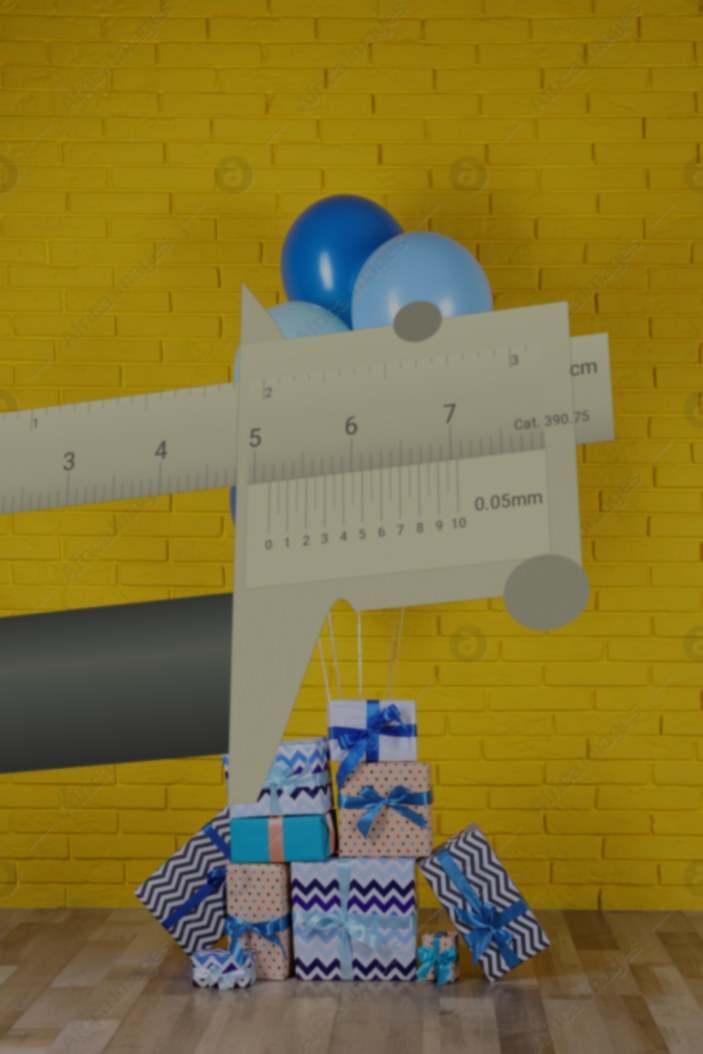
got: 51.6 mm
